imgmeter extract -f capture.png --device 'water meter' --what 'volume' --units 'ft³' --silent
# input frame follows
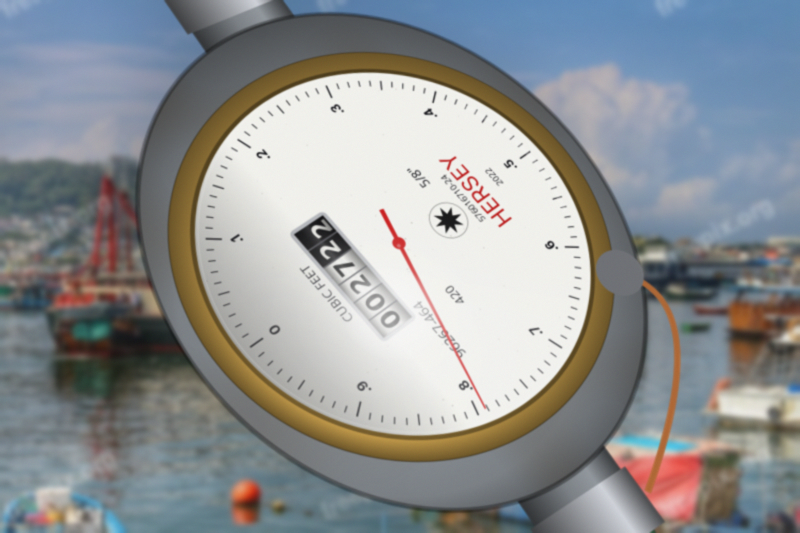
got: 2721.79 ft³
